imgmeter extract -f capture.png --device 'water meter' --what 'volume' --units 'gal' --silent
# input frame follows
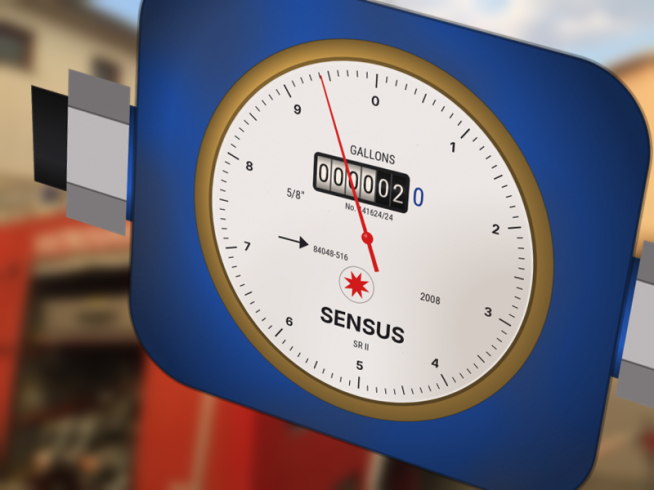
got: 19.4 gal
